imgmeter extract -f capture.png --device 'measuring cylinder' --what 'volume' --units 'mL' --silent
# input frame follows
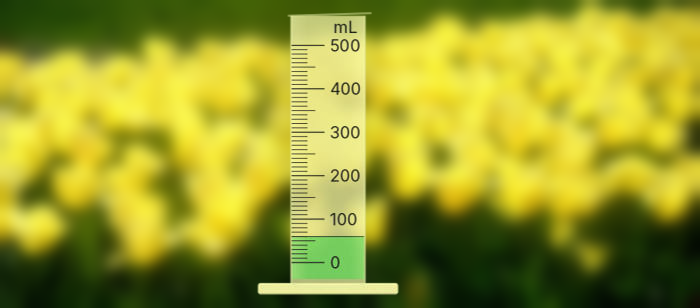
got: 60 mL
